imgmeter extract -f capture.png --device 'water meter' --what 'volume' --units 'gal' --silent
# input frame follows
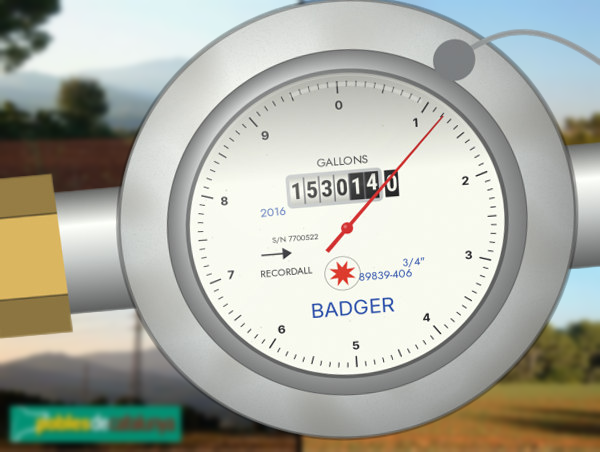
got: 1530141.2 gal
